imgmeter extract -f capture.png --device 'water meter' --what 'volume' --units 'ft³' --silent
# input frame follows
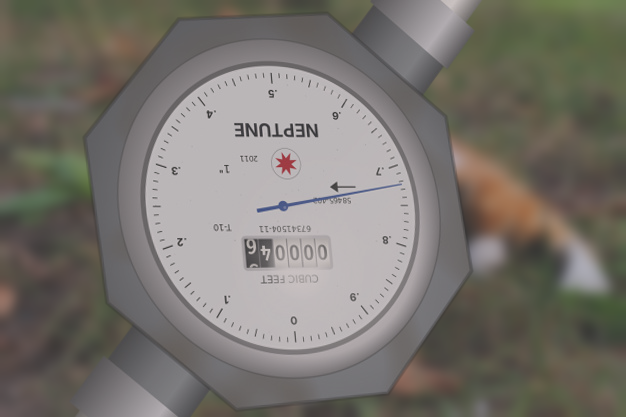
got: 45.72 ft³
